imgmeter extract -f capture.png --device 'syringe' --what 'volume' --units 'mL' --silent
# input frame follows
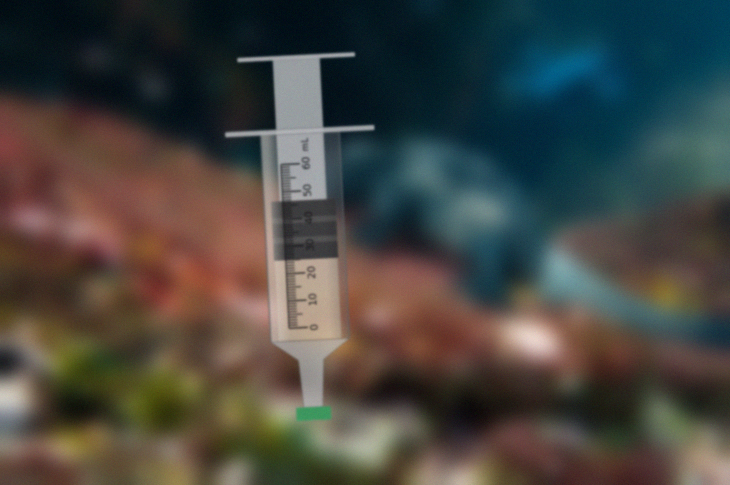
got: 25 mL
